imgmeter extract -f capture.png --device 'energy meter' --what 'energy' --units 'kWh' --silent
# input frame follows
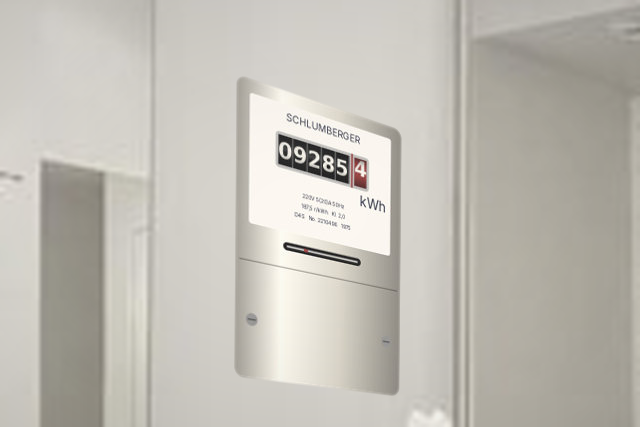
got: 9285.4 kWh
